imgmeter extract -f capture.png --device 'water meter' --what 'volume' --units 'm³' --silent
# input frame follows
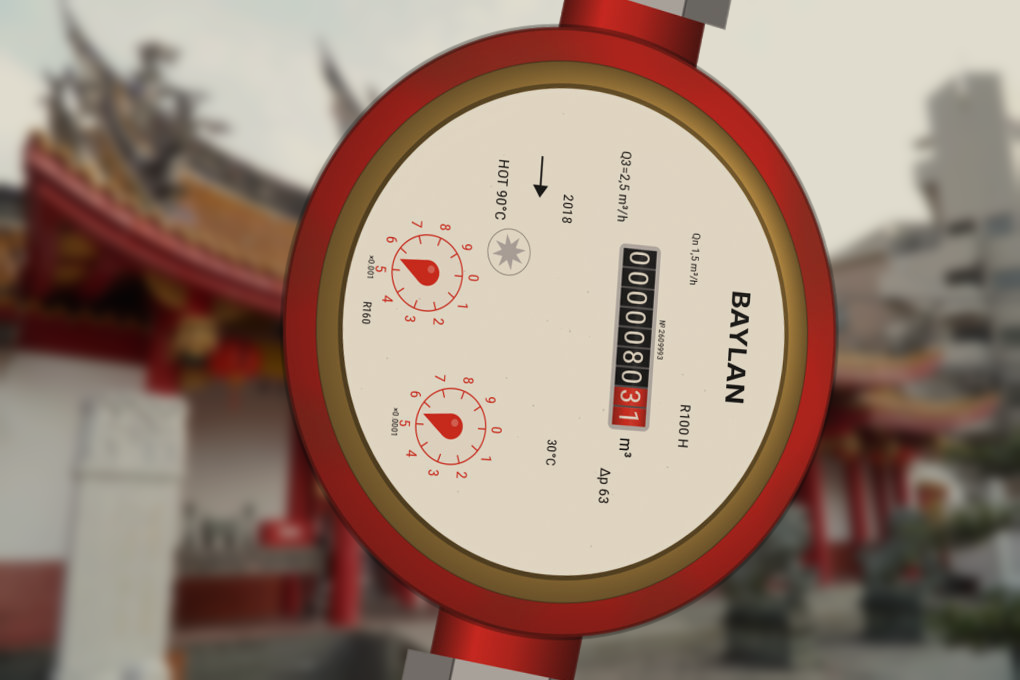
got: 80.3155 m³
